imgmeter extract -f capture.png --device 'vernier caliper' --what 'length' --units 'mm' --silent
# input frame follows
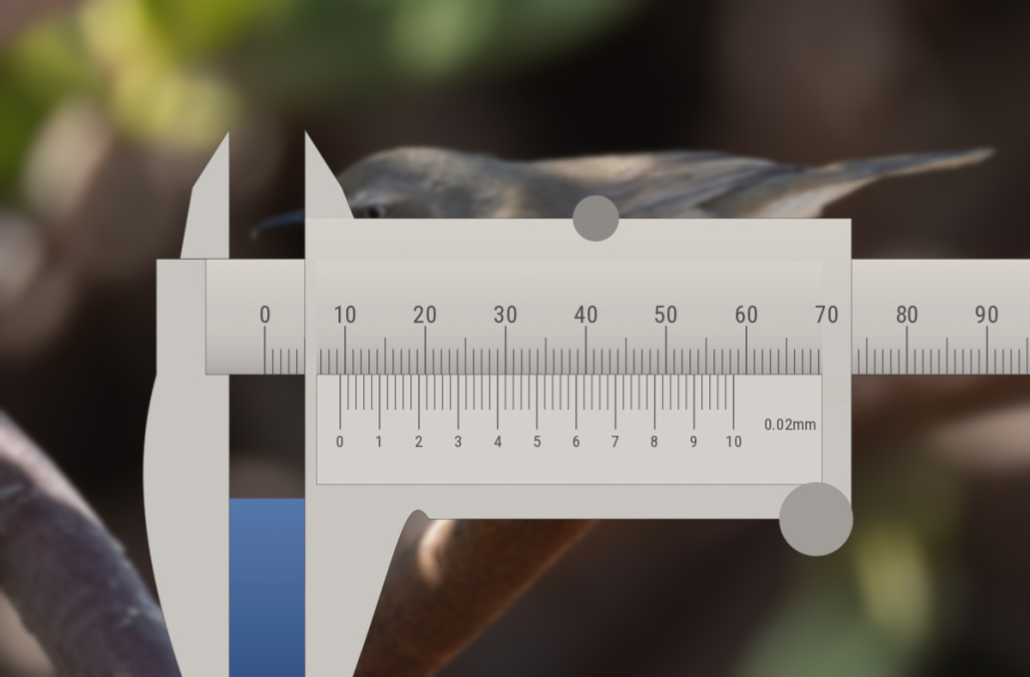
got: 9.4 mm
